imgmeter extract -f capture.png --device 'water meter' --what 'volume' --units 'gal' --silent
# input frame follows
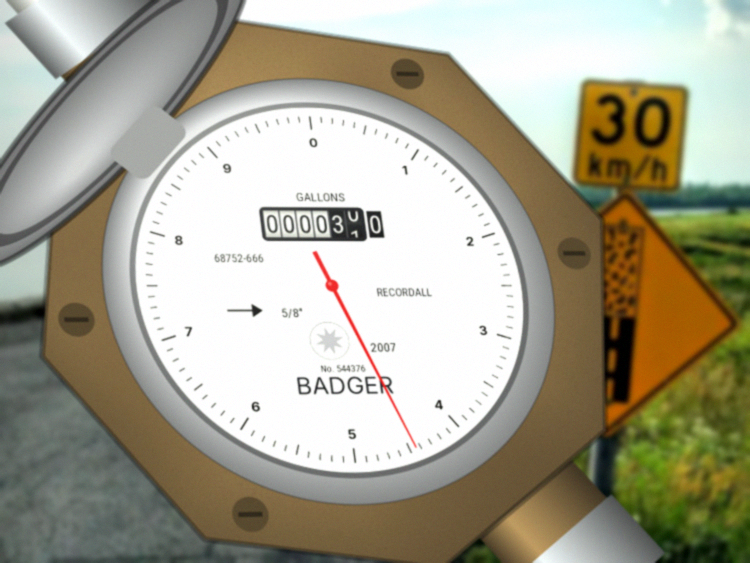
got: 304.4 gal
